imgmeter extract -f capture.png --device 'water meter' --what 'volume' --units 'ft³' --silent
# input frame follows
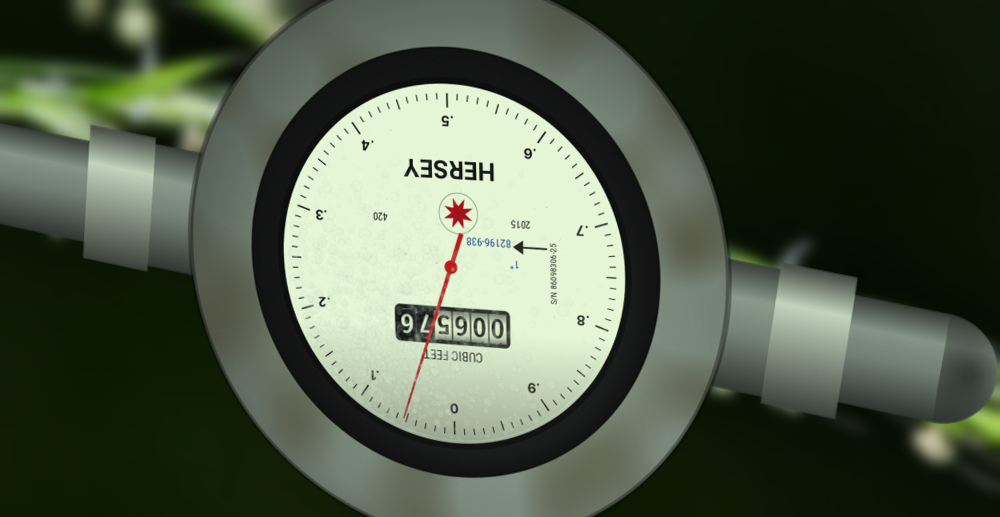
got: 6576.05 ft³
